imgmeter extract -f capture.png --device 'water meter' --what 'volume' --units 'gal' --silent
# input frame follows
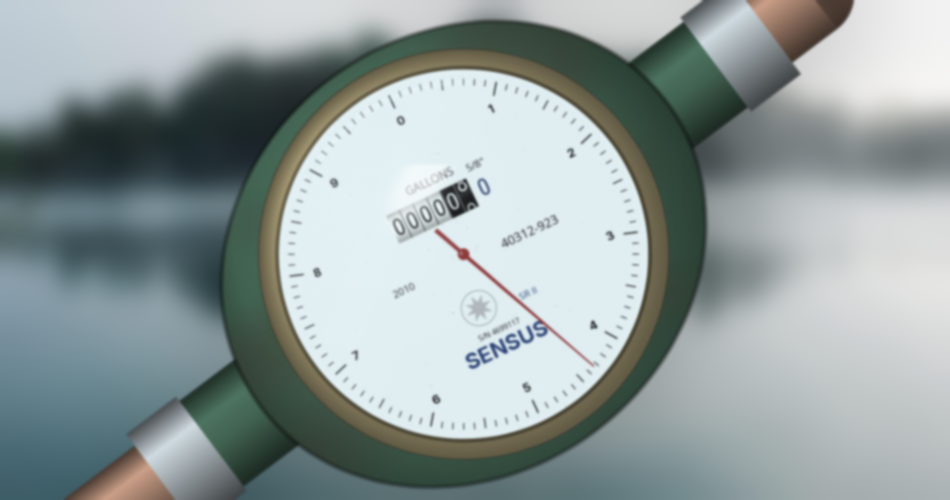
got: 84.3 gal
